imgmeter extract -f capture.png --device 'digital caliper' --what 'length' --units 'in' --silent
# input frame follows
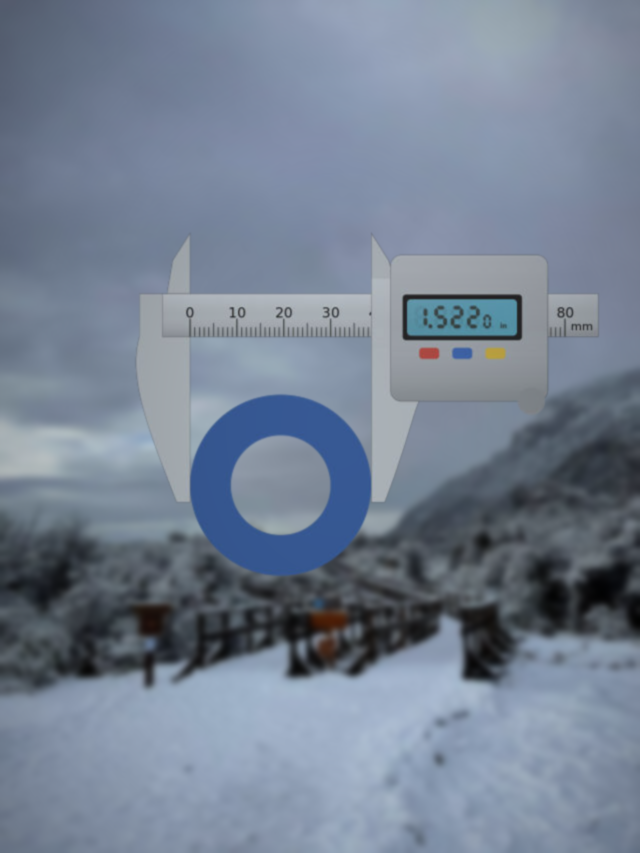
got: 1.5220 in
